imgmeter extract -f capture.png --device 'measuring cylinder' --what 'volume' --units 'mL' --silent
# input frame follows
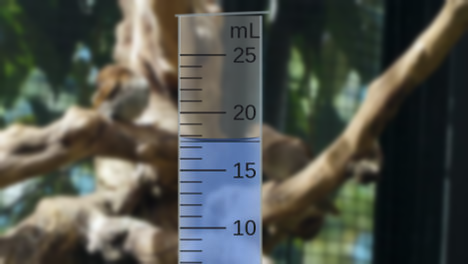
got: 17.5 mL
